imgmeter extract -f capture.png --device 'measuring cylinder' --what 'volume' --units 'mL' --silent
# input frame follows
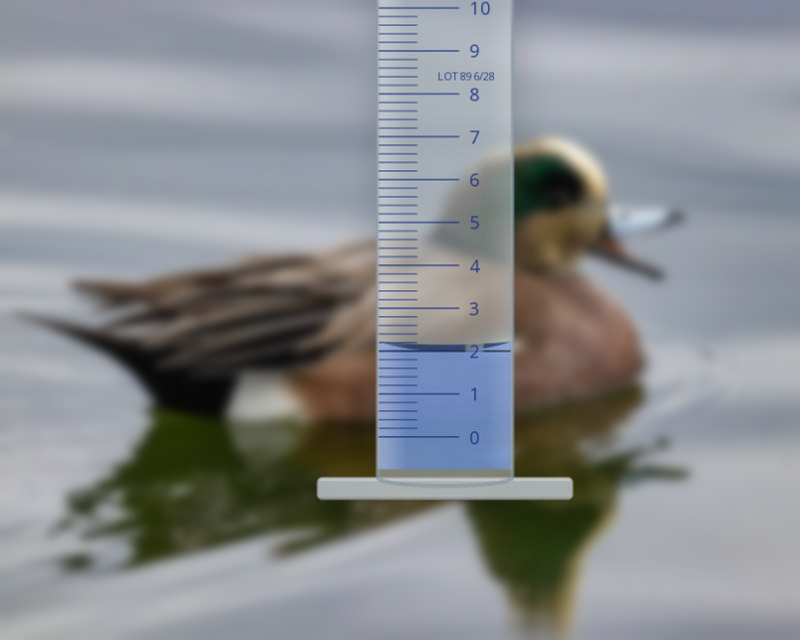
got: 2 mL
